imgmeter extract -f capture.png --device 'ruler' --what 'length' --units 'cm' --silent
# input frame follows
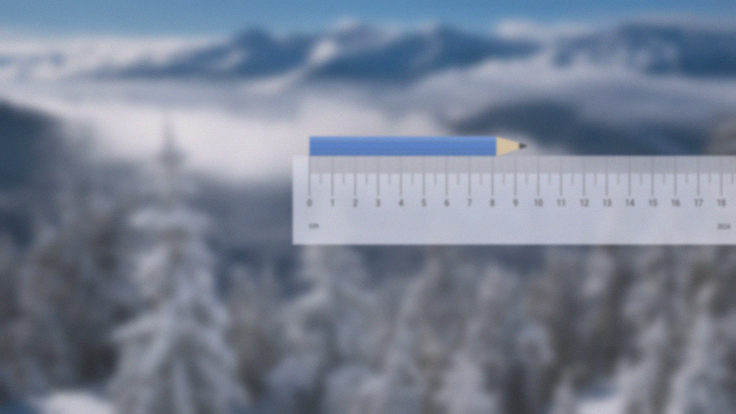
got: 9.5 cm
